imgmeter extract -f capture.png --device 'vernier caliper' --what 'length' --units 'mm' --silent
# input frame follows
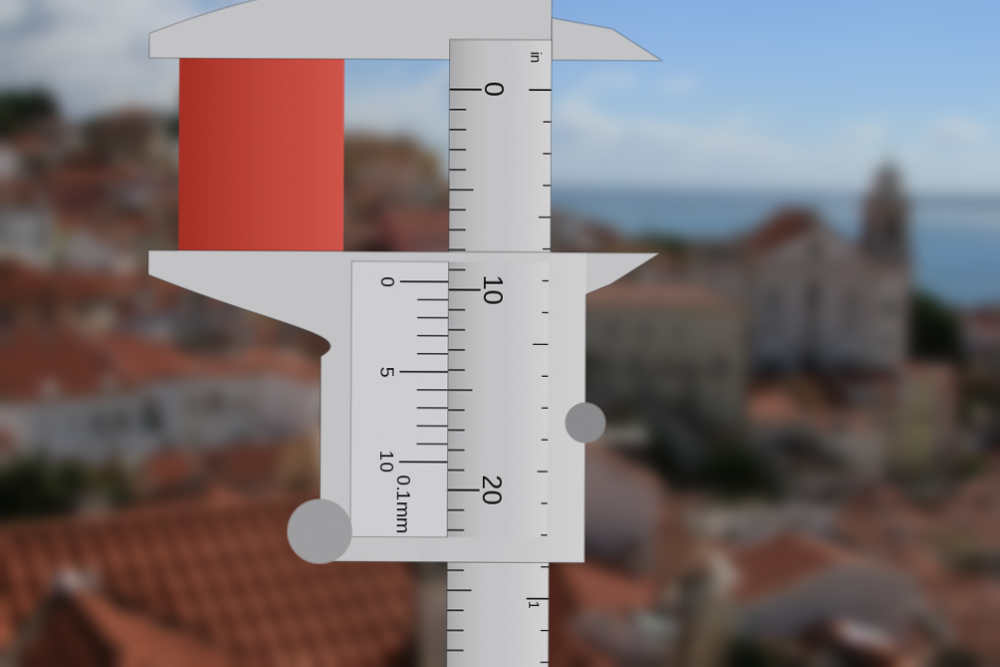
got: 9.6 mm
